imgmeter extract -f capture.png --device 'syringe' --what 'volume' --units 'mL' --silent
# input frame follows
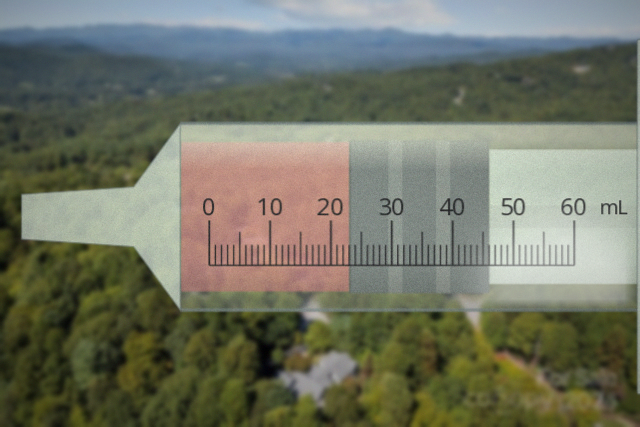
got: 23 mL
